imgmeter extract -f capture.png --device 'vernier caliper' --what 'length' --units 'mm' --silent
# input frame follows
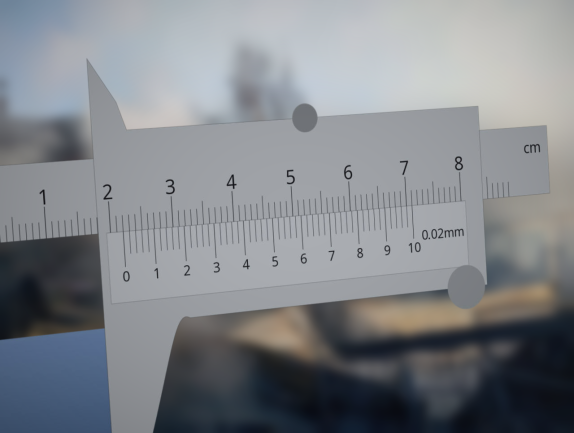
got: 22.0 mm
